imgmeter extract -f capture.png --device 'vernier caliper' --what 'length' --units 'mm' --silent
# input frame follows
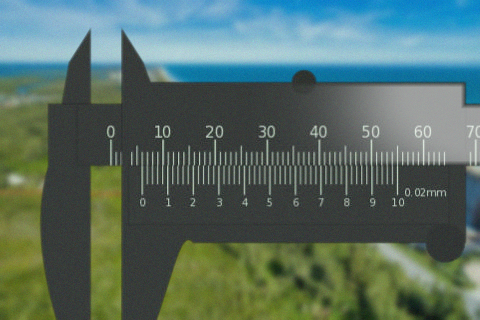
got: 6.0 mm
